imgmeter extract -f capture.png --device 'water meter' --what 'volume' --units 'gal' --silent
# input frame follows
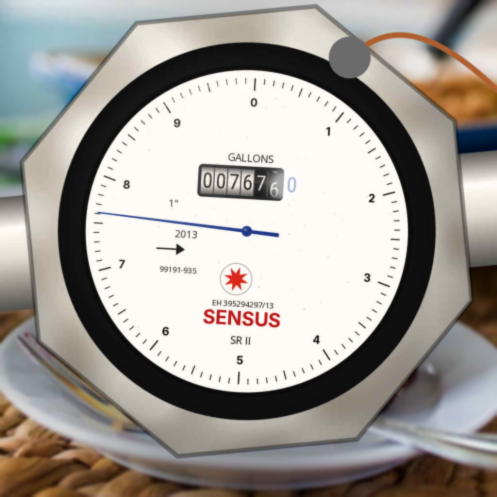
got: 76757.6 gal
